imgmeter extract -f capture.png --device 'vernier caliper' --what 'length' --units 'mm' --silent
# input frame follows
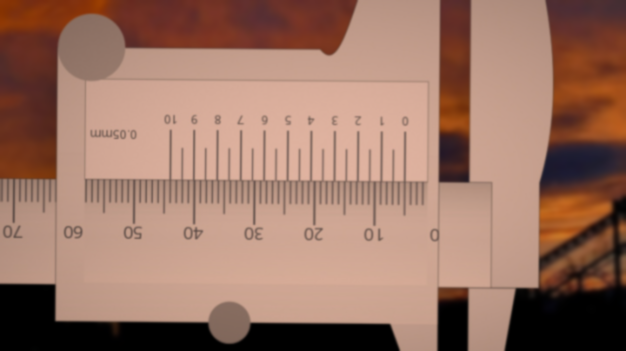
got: 5.0 mm
